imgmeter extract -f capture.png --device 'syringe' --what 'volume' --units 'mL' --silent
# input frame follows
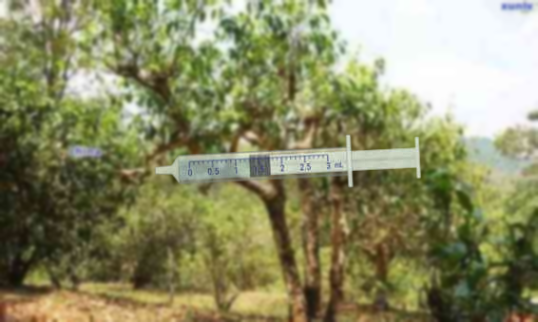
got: 1.3 mL
